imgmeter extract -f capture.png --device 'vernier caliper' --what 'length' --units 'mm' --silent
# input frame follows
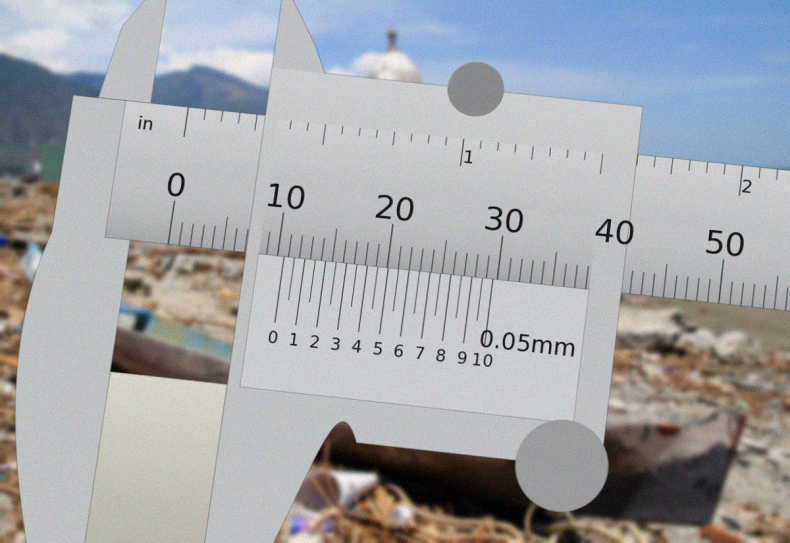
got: 10.6 mm
